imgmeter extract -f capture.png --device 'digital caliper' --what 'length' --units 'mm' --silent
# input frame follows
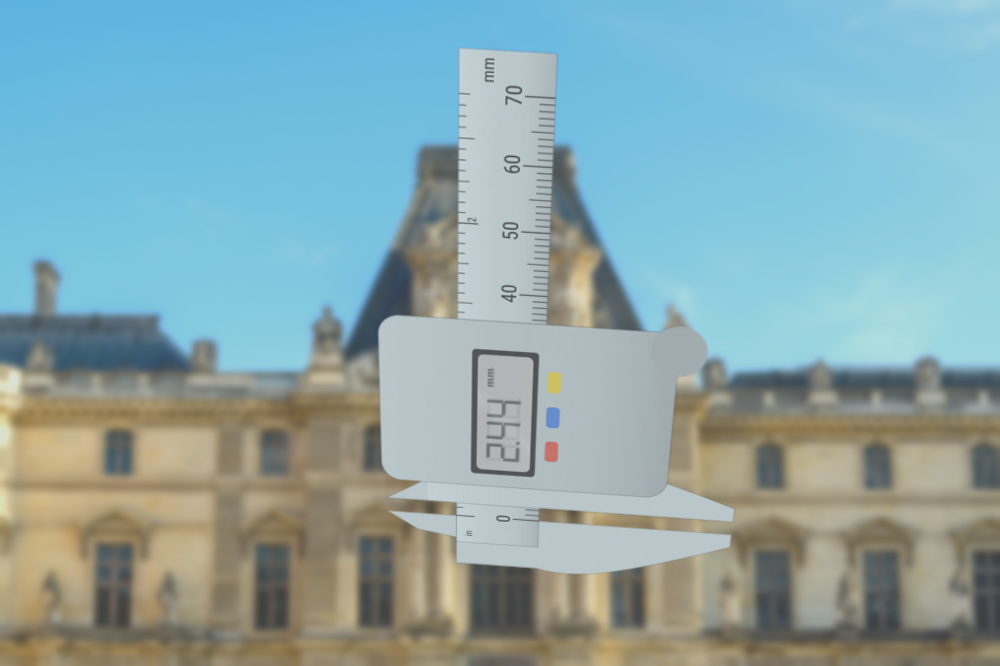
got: 2.44 mm
